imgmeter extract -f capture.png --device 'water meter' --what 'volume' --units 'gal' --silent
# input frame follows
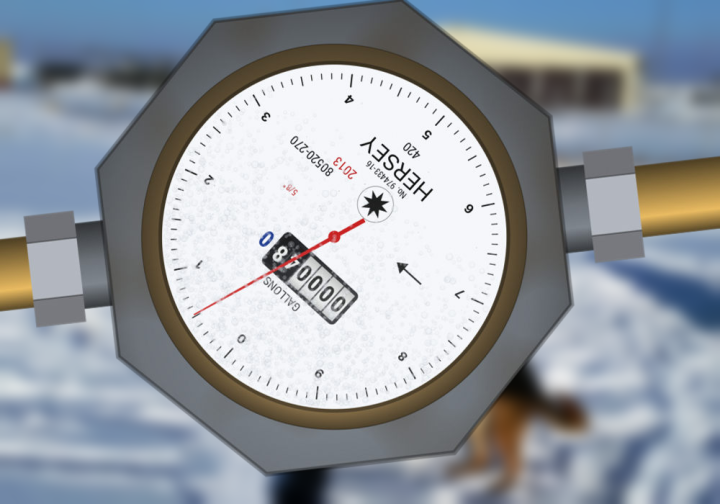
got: 480.5 gal
